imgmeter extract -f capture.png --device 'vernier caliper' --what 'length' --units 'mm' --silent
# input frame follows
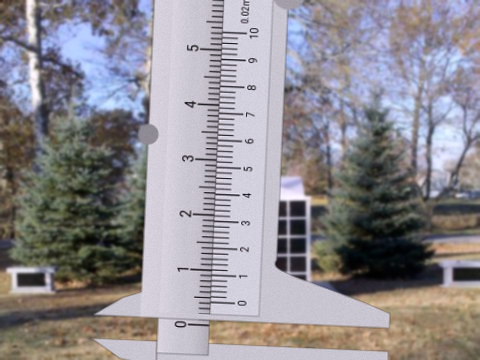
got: 4.2 mm
